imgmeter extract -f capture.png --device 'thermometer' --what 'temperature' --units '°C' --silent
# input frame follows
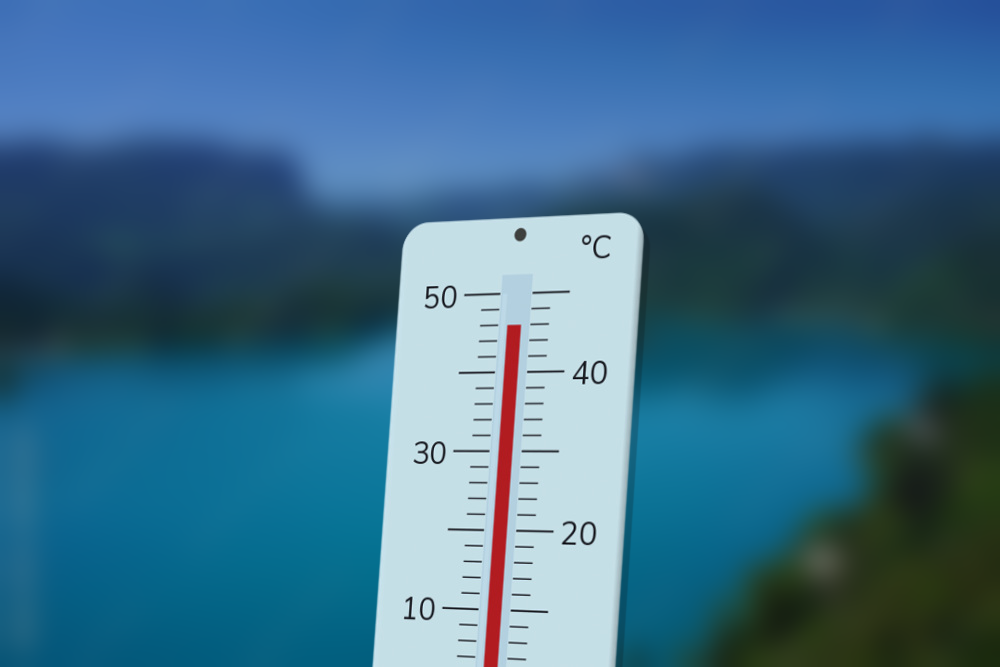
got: 46 °C
